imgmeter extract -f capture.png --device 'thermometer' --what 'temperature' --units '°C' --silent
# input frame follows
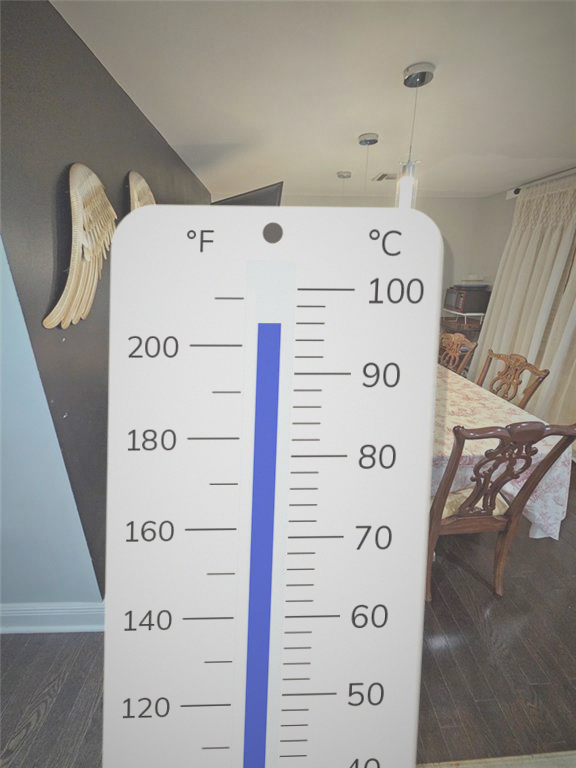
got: 96 °C
